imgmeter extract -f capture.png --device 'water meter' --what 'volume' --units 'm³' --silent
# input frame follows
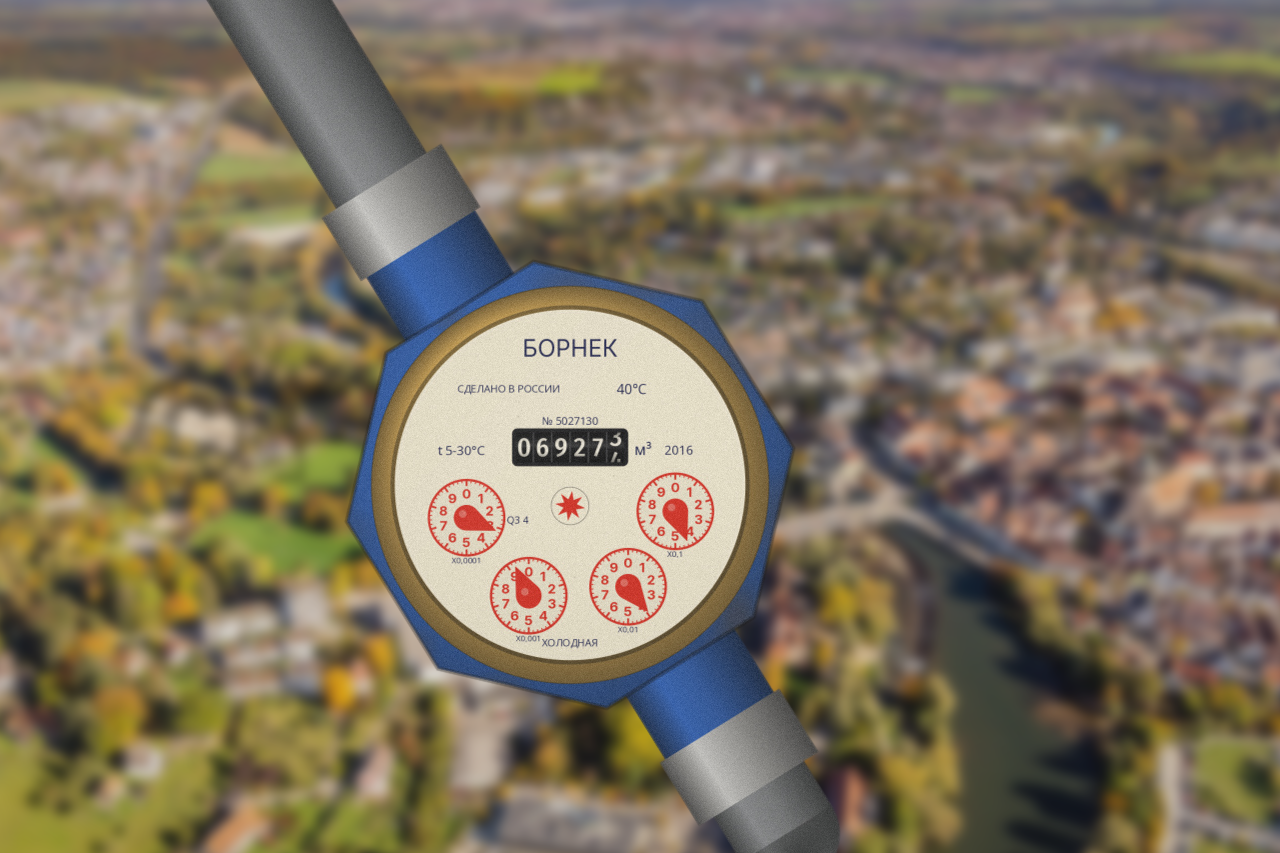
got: 69273.4393 m³
